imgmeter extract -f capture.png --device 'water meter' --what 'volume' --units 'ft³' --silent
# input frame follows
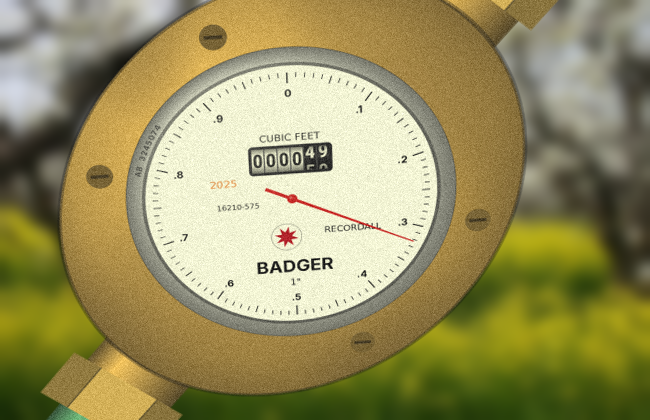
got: 49.32 ft³
